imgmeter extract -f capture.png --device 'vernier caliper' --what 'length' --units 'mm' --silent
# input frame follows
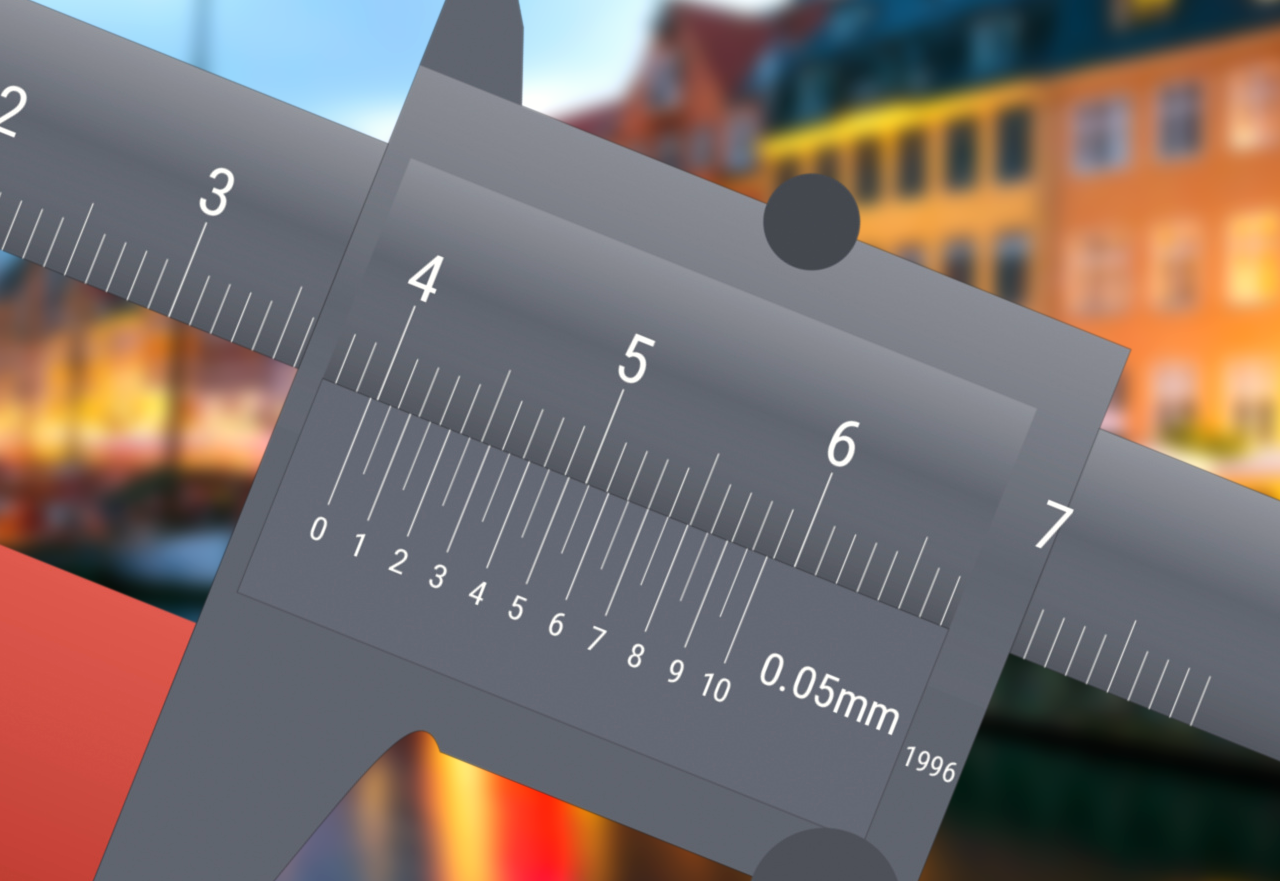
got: 39.7 mm
